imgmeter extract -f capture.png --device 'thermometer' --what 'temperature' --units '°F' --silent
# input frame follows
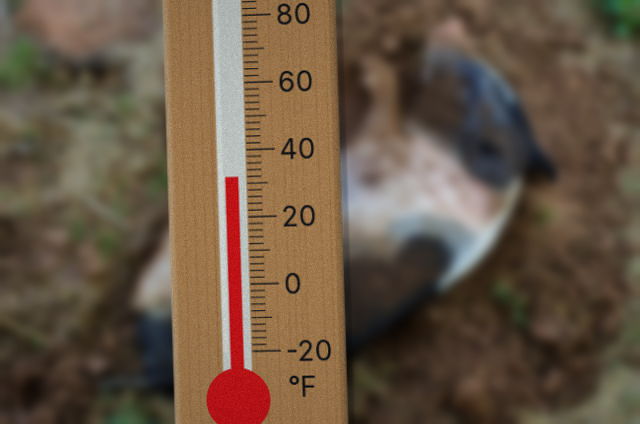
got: 32 °F
